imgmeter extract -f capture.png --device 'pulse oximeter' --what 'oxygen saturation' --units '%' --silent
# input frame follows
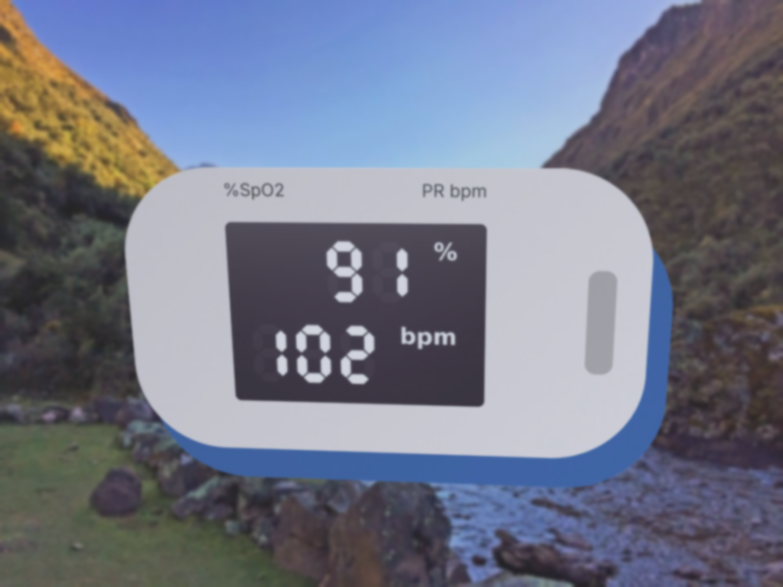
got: 91 %
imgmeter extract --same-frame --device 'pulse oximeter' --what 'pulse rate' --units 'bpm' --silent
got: 102 bpm
